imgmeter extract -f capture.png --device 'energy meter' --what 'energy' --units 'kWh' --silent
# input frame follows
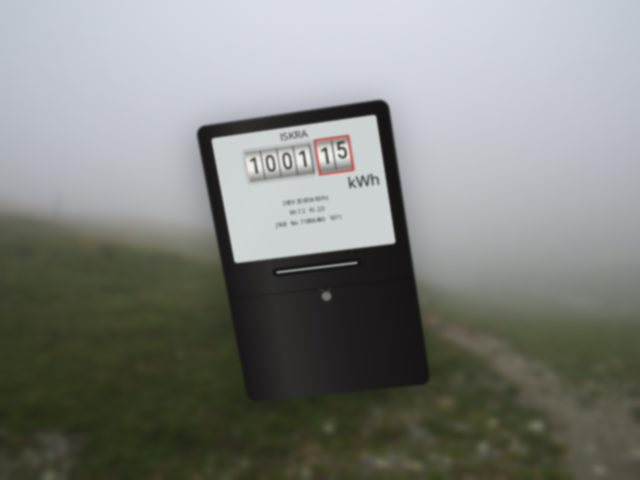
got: 1001.15 kWh
